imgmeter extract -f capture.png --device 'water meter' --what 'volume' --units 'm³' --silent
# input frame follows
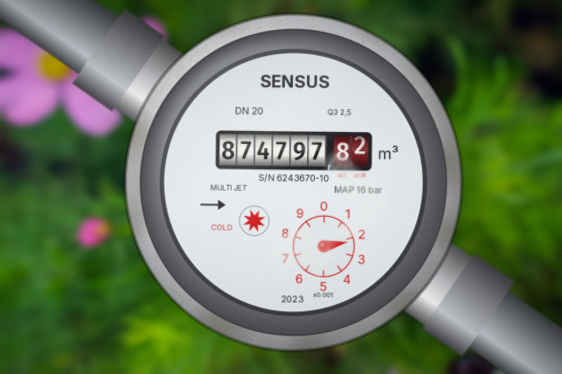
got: 874797.822 m³
